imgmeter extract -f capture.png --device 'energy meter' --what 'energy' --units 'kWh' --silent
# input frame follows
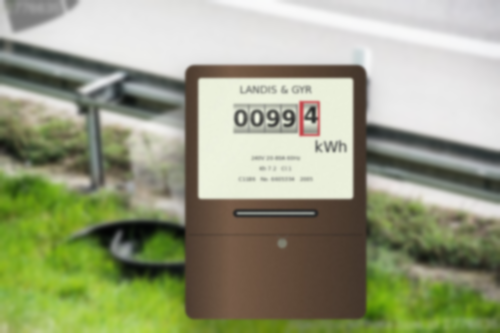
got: 99.4 kWh
